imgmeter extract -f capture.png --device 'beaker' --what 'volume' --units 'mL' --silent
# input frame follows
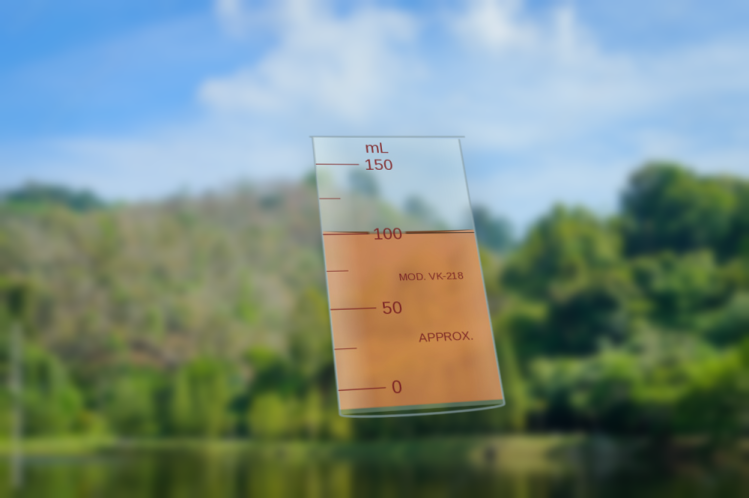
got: 100 mL
